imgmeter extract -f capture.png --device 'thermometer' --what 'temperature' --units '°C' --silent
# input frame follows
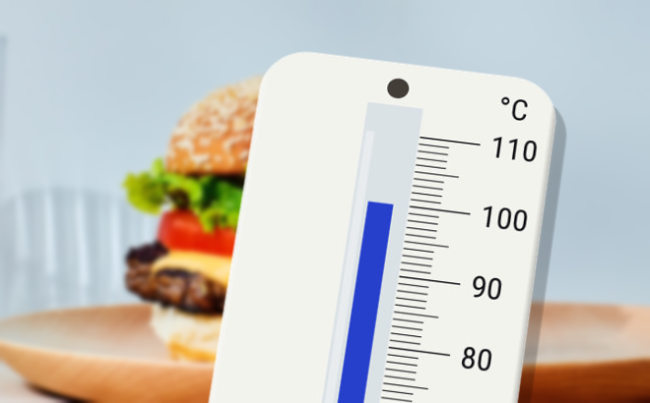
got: 100 °C
